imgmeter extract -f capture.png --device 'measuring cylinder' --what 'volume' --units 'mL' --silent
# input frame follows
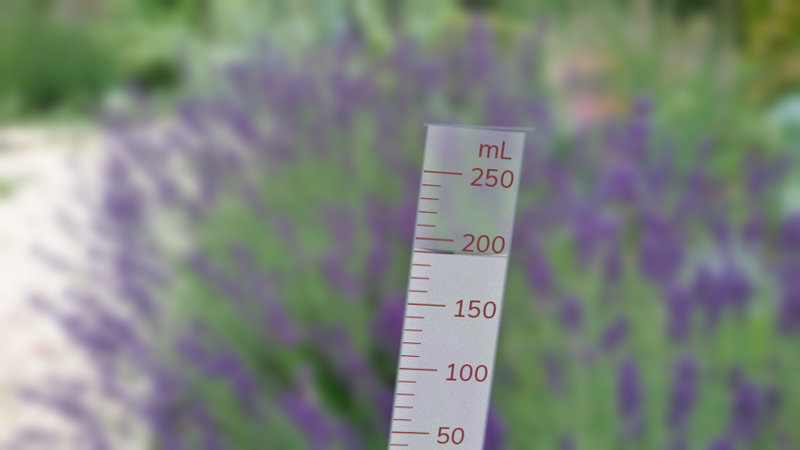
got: 190 mL
